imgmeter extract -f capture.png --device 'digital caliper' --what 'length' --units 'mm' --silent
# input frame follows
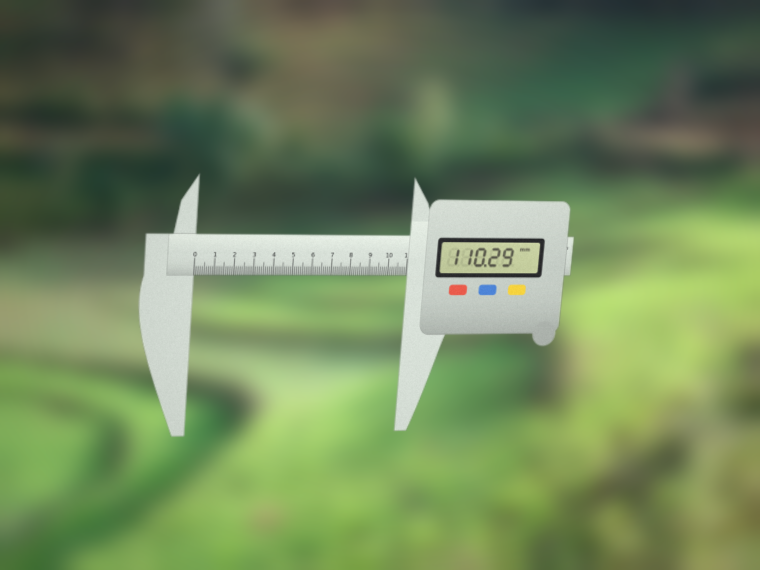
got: 110.29 mm
